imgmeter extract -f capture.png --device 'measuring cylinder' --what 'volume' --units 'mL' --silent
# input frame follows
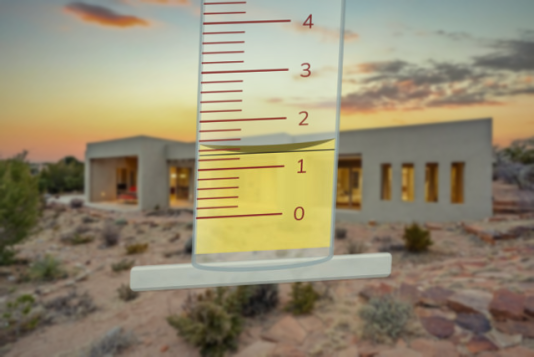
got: 1.3 mL
